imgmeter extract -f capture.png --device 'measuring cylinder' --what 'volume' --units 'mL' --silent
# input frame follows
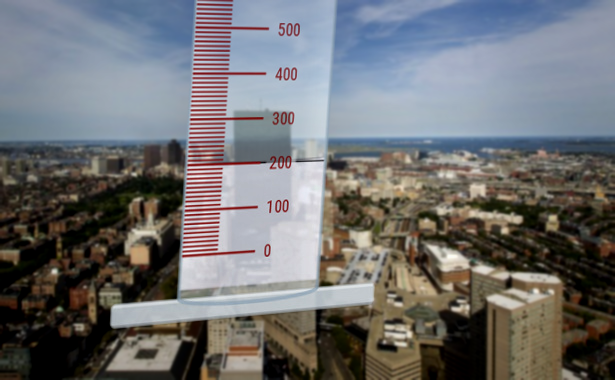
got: 200 mL
